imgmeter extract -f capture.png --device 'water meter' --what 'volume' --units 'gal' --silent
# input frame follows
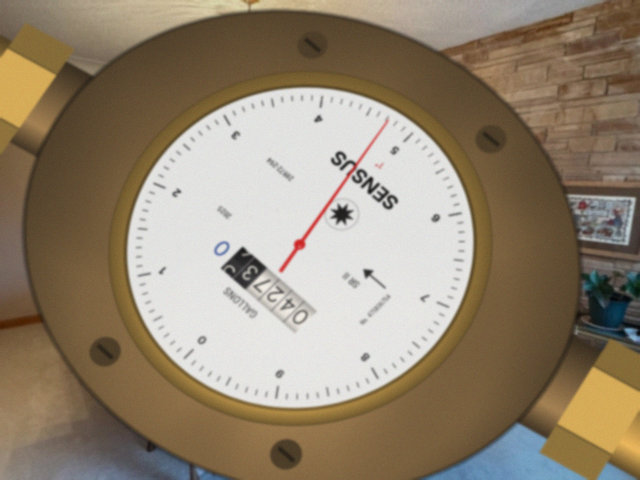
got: 427354.7 gal
